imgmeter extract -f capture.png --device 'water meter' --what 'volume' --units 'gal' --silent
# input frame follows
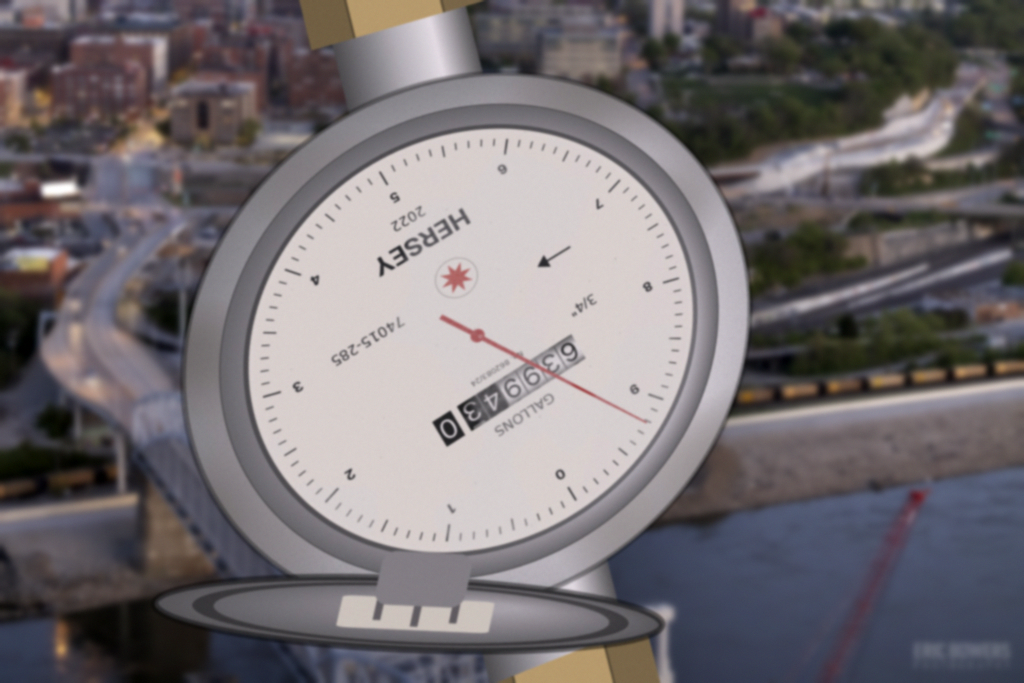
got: 6399429.2 gal
